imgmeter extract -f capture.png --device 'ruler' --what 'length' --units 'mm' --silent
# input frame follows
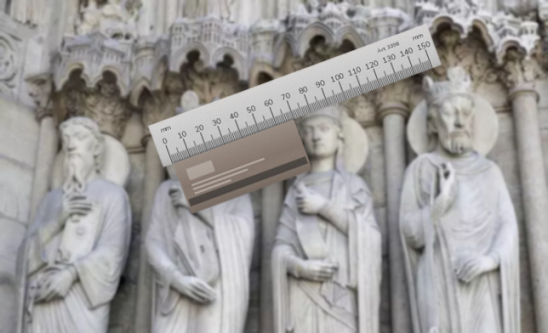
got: 70 mm
